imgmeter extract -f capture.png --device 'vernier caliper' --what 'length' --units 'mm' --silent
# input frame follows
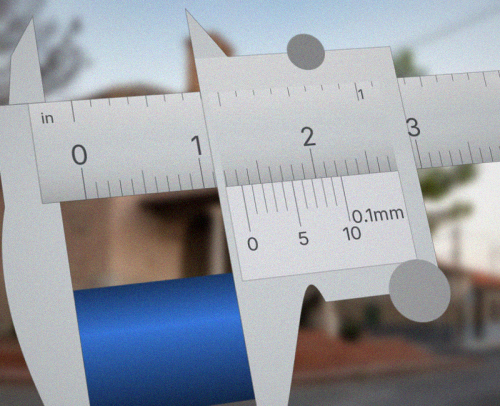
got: 13.3 mm
